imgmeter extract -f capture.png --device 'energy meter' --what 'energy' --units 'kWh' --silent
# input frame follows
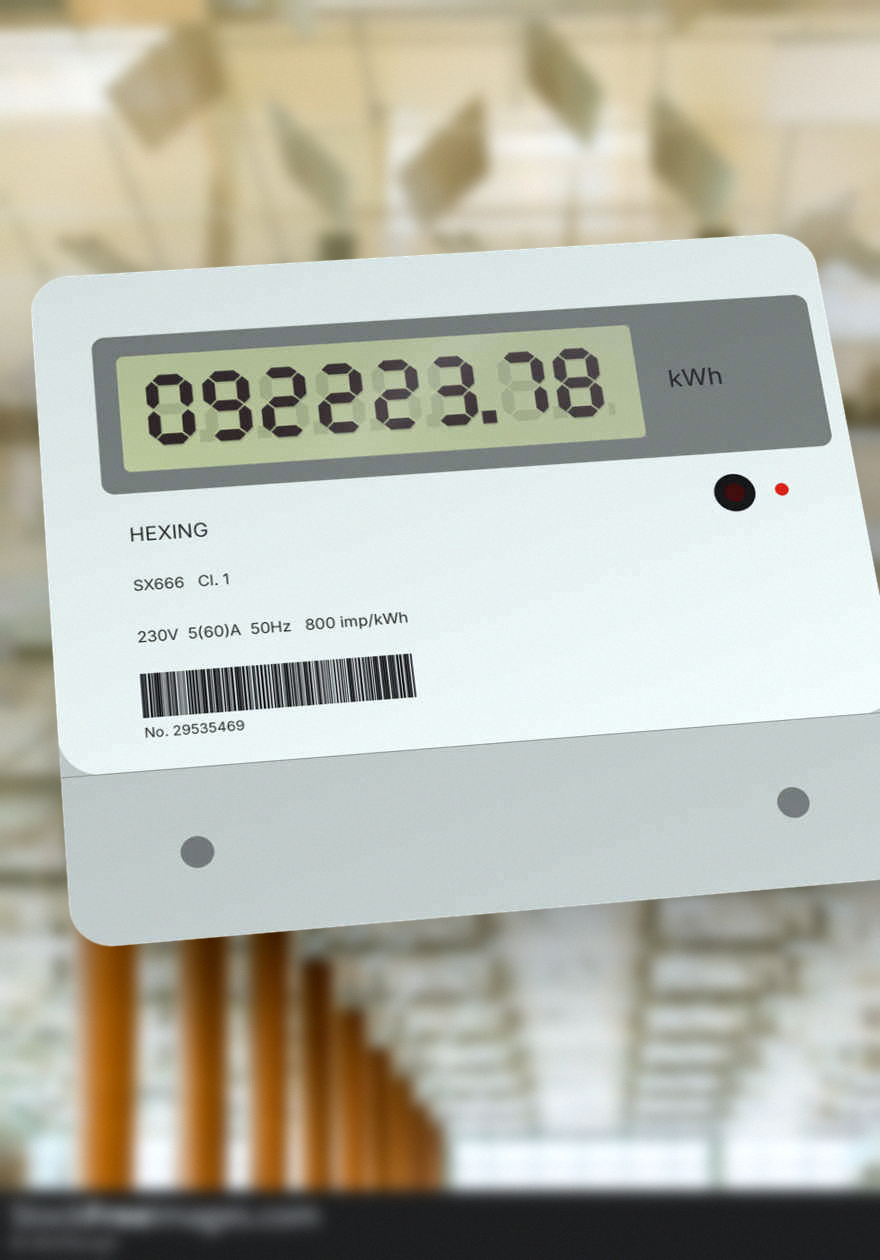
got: 92223.78 kWh
